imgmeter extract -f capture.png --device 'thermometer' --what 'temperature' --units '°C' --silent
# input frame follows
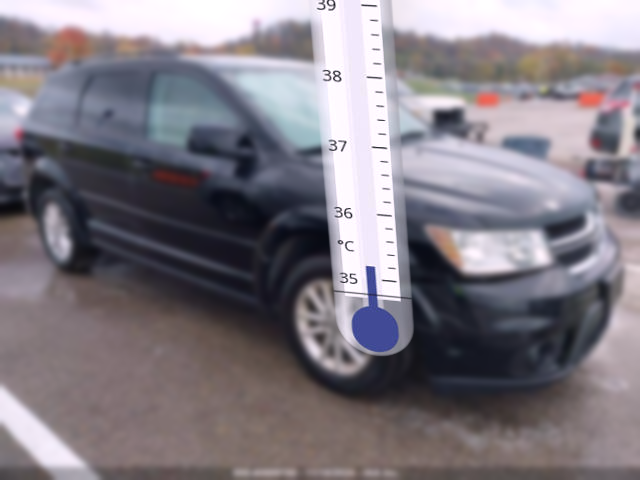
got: 35.2 °C
